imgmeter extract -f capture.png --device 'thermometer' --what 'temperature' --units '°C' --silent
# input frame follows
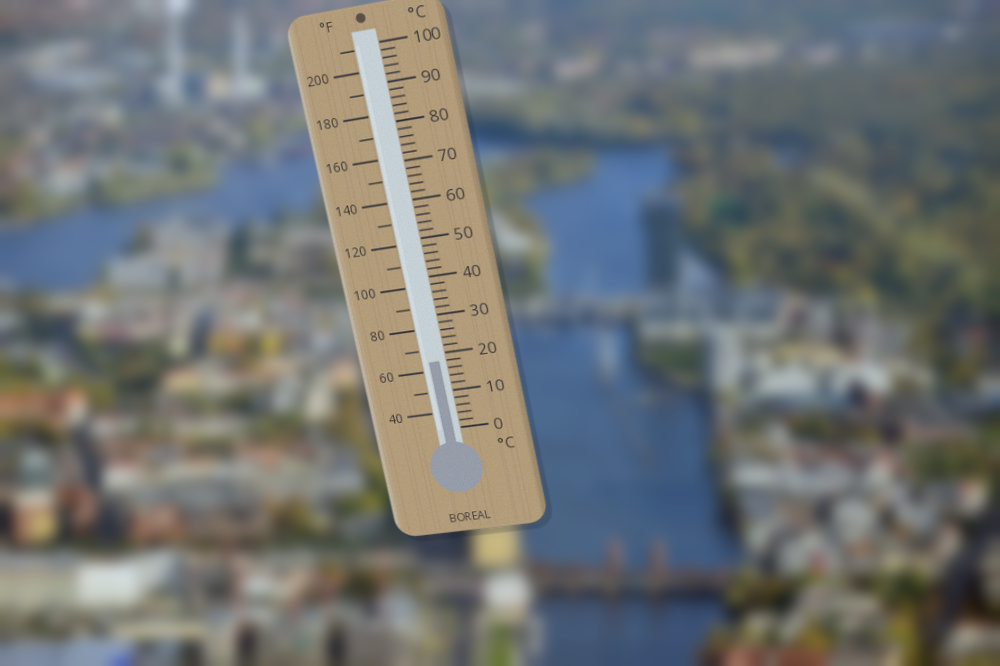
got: 18 °C
